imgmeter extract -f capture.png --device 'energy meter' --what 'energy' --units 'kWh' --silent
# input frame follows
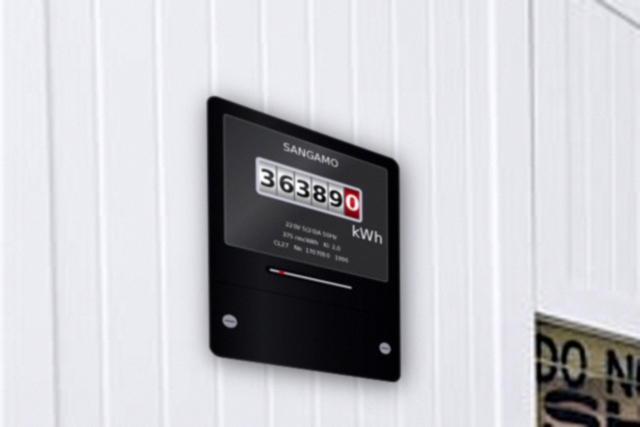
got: 36389.0 kWh
